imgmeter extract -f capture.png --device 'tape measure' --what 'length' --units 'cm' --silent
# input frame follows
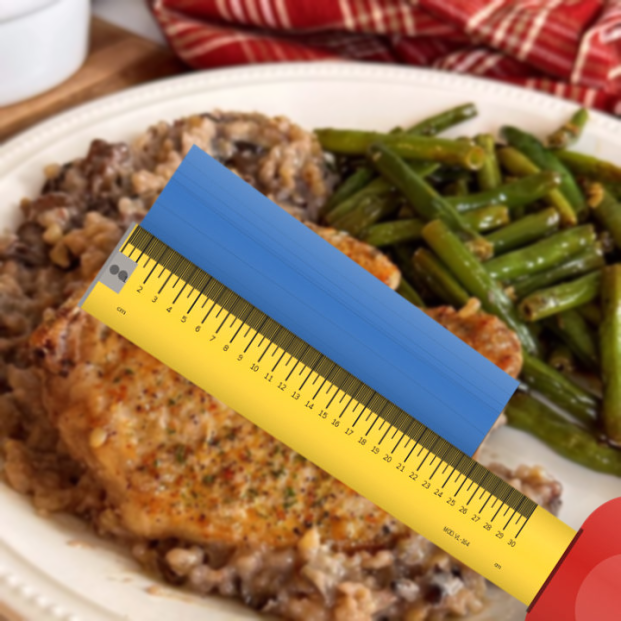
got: 24.5 cm
